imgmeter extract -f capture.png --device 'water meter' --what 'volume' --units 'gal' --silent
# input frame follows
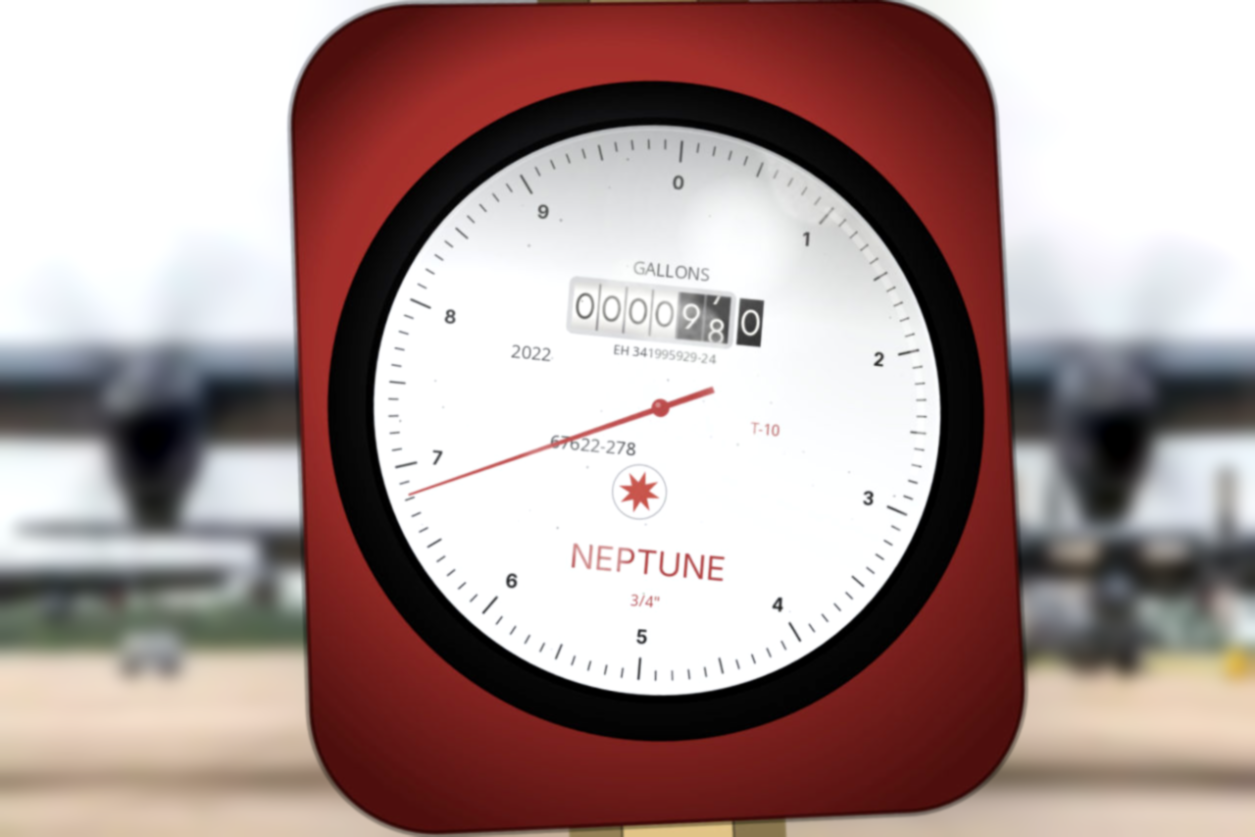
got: 976.8 gal
